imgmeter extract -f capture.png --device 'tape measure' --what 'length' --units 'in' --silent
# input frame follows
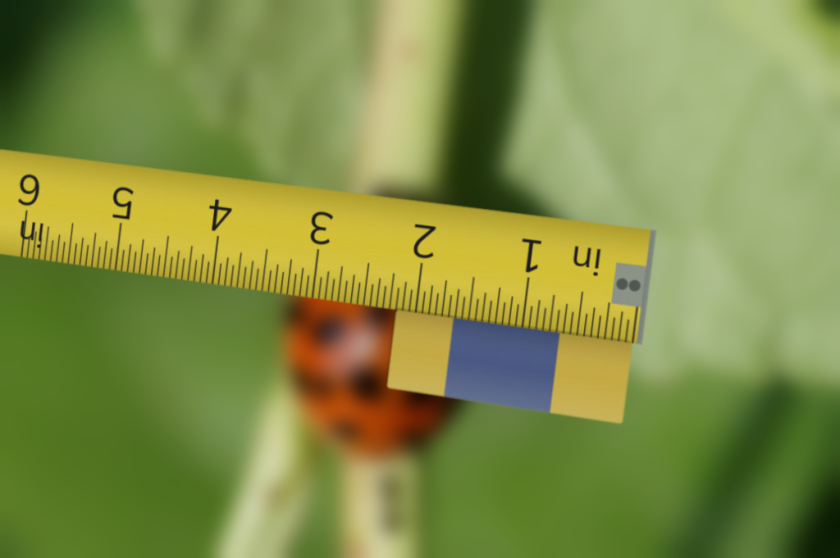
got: 2.1875 in
